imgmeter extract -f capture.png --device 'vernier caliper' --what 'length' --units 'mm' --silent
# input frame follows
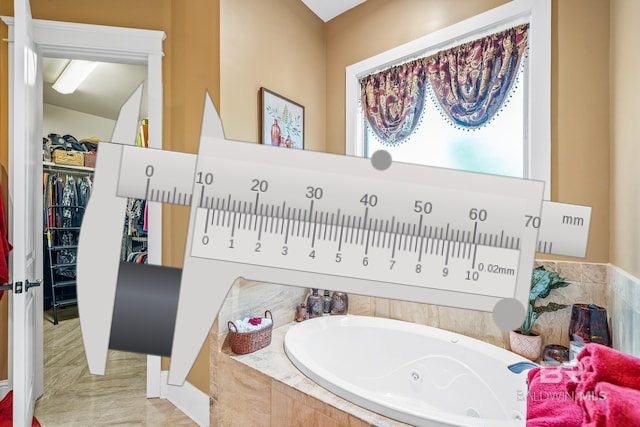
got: 11.5 mm
